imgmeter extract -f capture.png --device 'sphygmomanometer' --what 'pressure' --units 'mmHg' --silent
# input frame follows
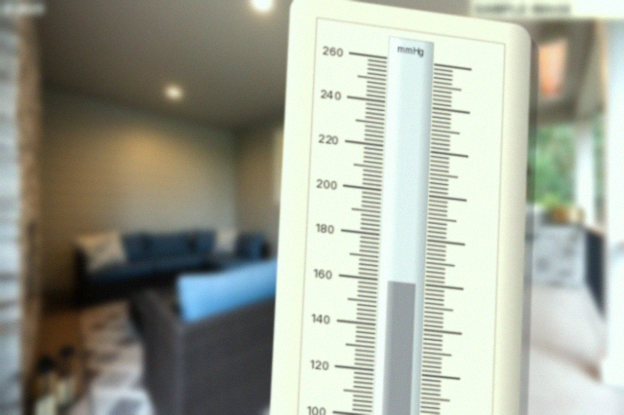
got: 160 mmHg
